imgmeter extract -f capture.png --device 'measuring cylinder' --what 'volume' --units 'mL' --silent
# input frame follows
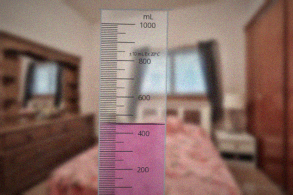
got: 450 mL
